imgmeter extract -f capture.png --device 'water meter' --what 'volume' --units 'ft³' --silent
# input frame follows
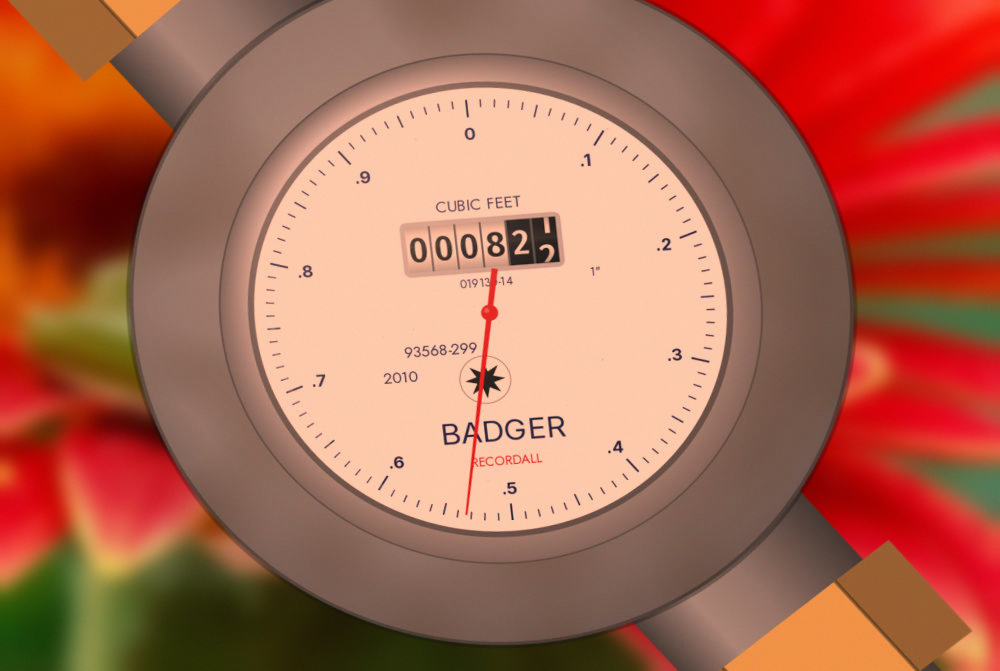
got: 821.53 ft³
